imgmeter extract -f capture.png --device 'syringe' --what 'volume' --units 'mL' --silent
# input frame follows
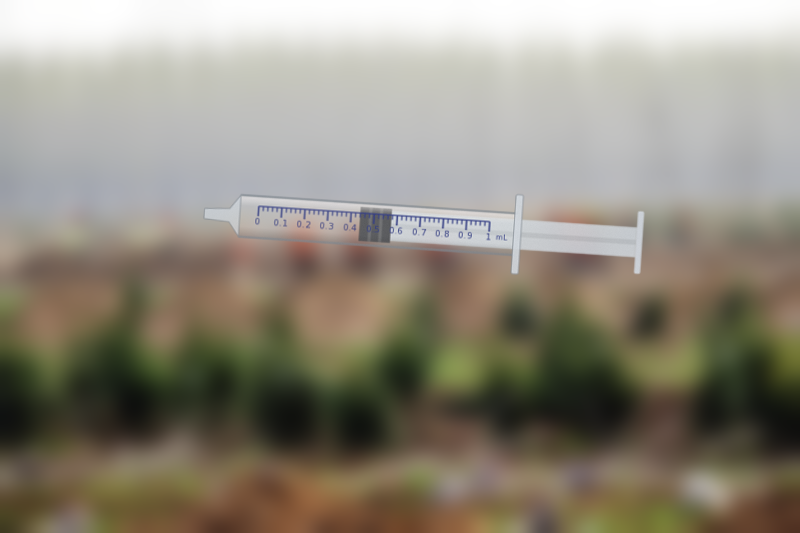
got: 0.44 mL
